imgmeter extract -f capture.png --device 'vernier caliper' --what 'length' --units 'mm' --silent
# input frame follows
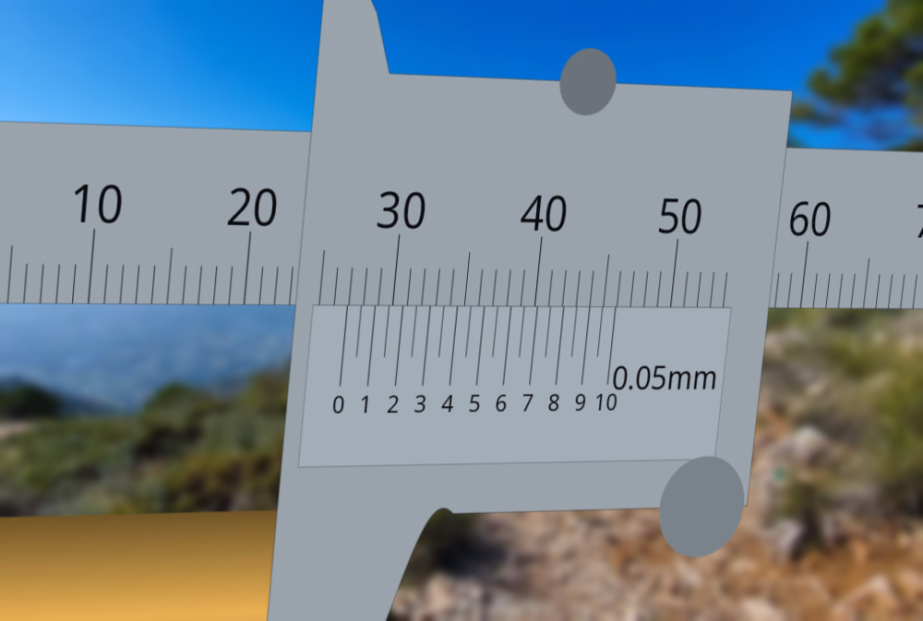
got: 26.9 mm
